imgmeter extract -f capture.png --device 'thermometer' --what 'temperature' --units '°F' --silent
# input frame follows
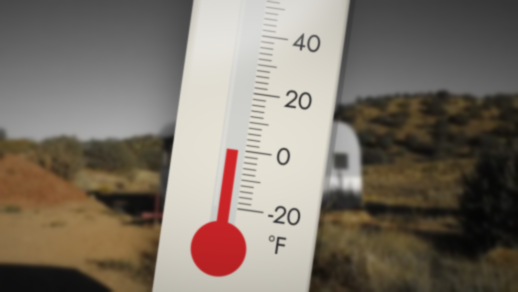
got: 0 °F
